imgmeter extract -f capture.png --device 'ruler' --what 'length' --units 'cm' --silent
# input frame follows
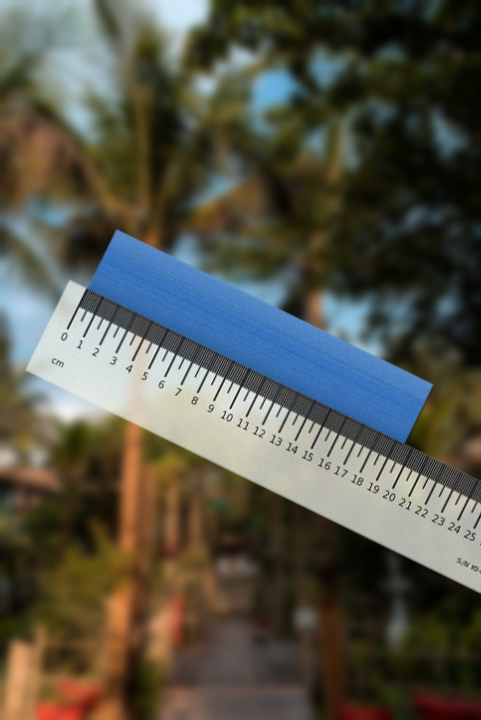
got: 19.5 cm
